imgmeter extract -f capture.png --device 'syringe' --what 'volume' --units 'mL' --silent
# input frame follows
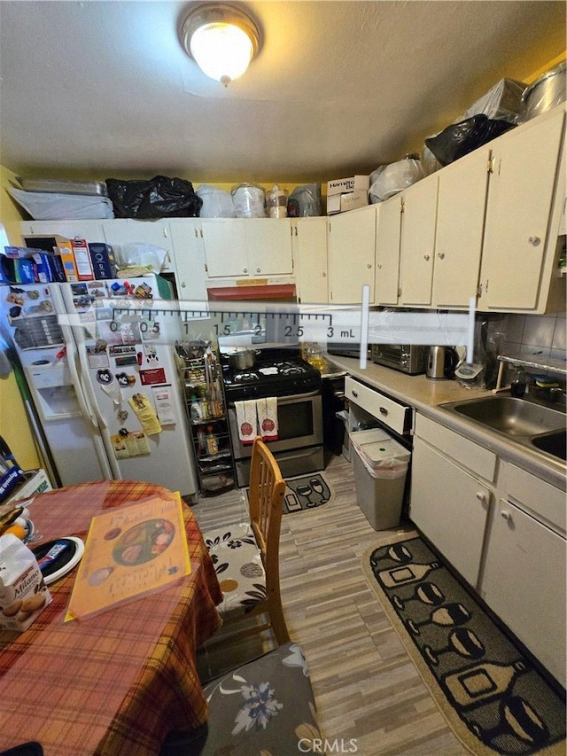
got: 2.1 mL
